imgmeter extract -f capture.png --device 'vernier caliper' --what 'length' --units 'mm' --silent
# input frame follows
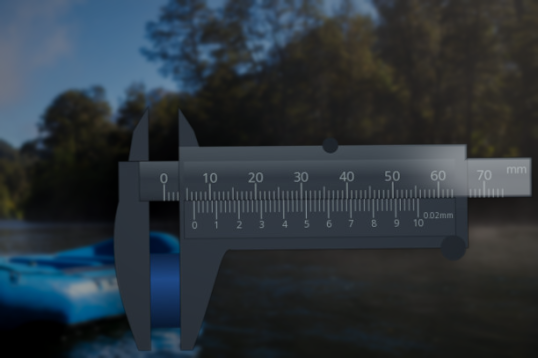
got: 6.5 mm
